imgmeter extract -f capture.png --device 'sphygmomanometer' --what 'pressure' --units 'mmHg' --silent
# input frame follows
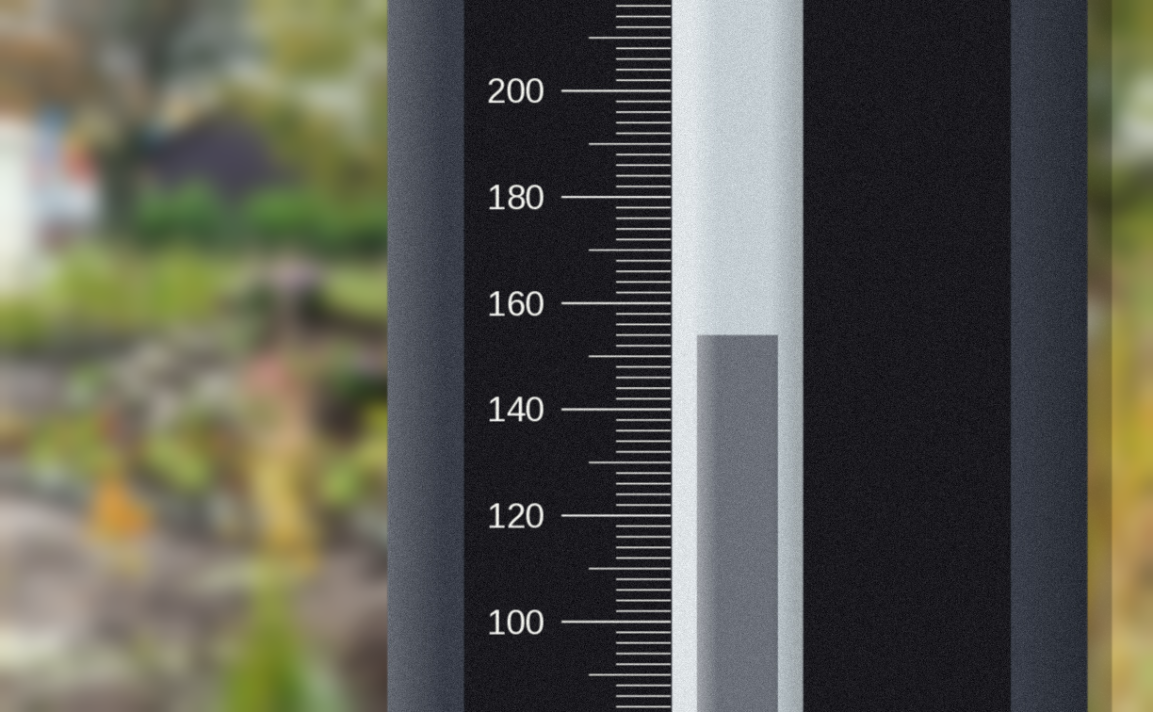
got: 154 mmHg
